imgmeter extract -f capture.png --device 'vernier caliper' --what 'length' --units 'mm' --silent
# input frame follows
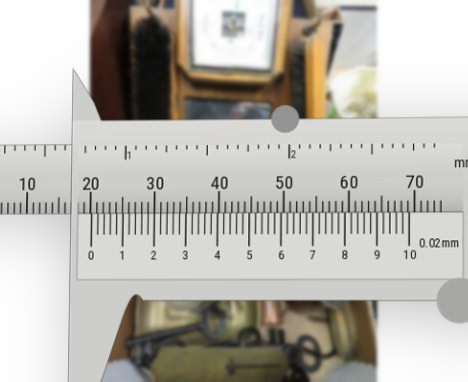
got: 20.2 mm
